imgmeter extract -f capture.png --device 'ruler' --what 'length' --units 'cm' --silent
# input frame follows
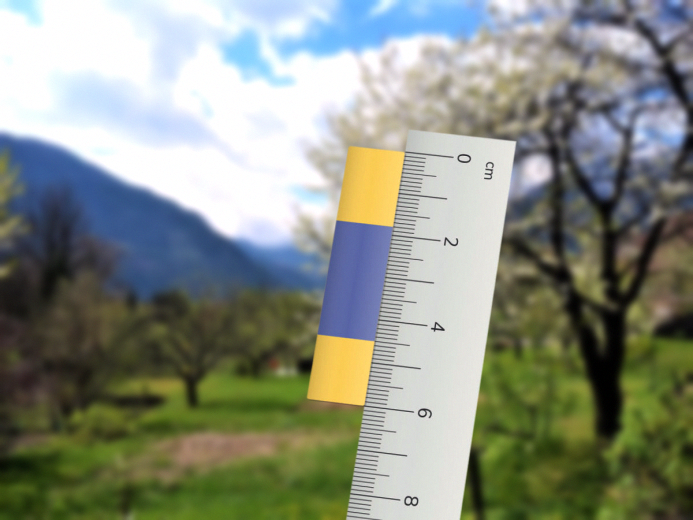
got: 6 cm
